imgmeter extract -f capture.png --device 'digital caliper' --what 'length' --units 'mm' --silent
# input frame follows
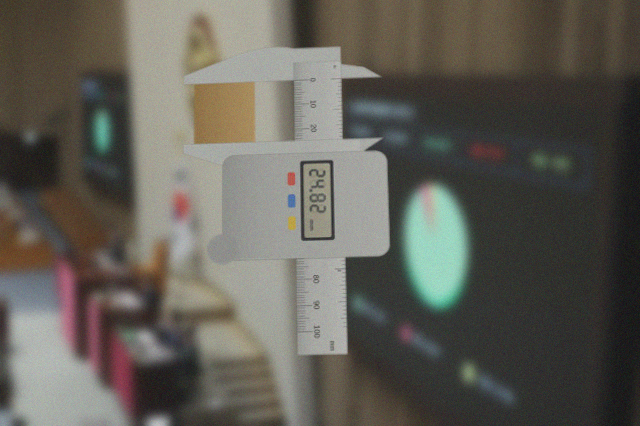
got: 24.82 mm
